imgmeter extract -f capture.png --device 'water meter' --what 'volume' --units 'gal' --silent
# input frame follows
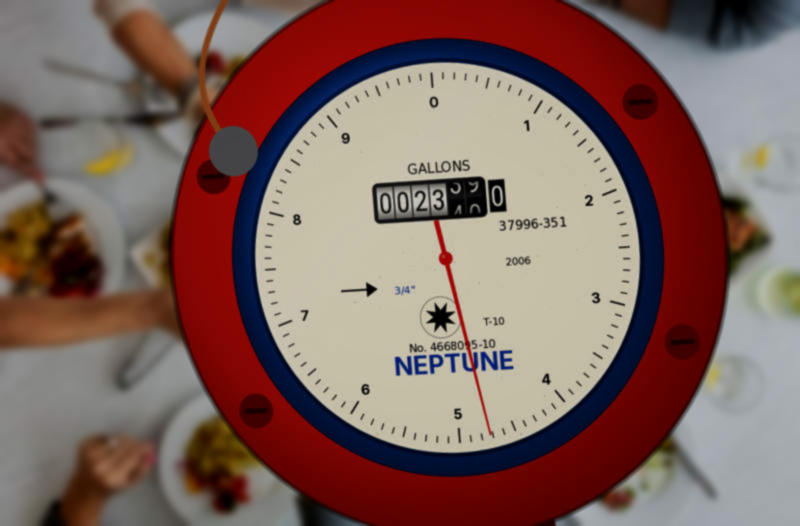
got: 23394.7 gal
